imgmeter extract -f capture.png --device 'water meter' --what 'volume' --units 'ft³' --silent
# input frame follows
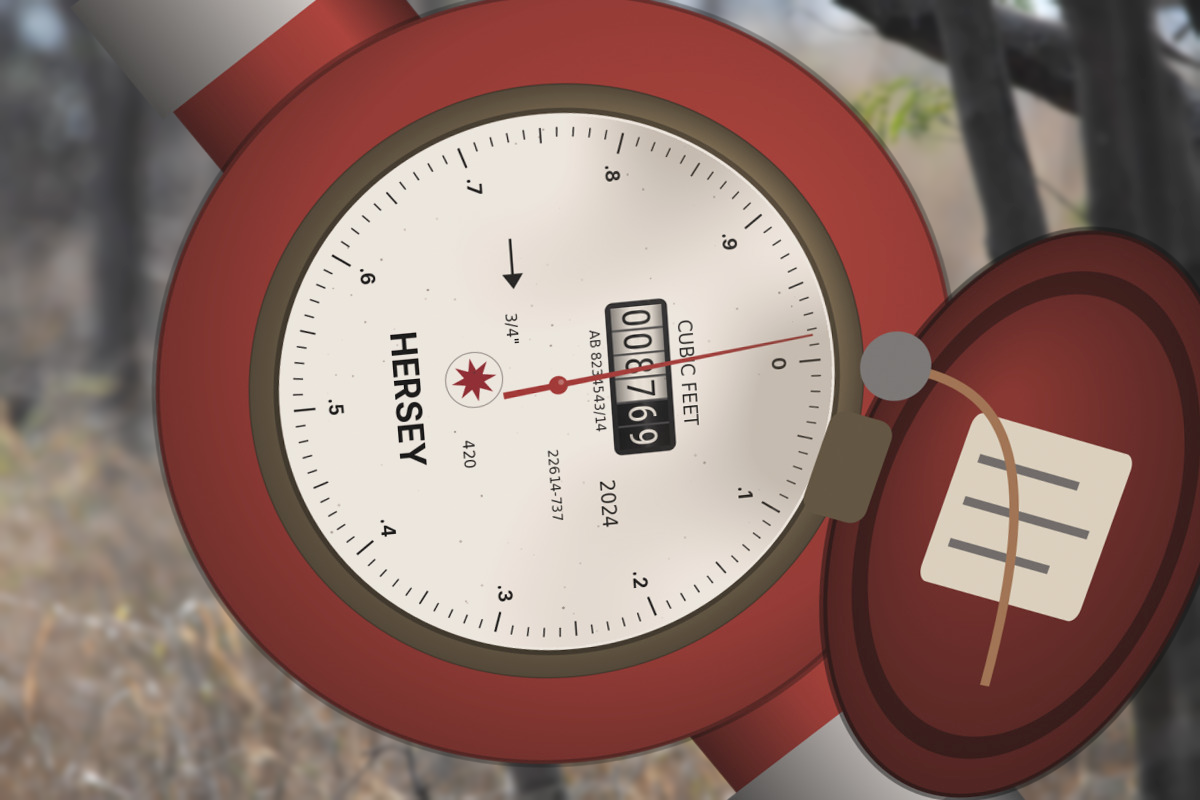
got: 8768.98 ft³
